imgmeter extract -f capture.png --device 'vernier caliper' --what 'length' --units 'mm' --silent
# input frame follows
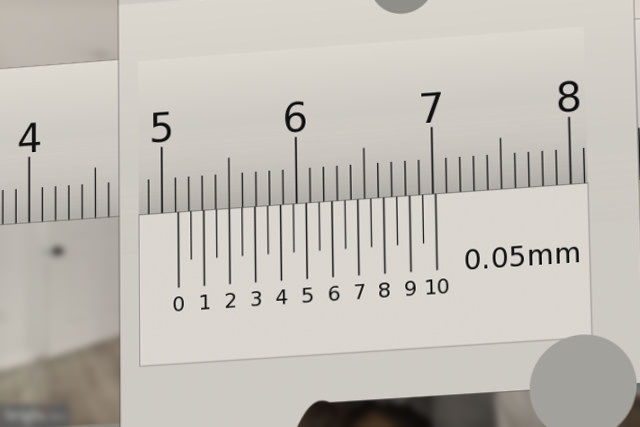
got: 51.2 mm
